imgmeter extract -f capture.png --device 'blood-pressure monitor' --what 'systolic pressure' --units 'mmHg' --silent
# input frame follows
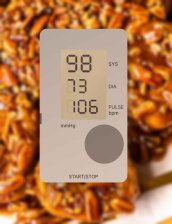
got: 98 mmHg
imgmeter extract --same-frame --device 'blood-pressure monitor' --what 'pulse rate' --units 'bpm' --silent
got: 106 bpm
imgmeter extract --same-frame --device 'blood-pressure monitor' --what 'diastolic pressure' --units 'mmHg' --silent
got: 73 mmHg
